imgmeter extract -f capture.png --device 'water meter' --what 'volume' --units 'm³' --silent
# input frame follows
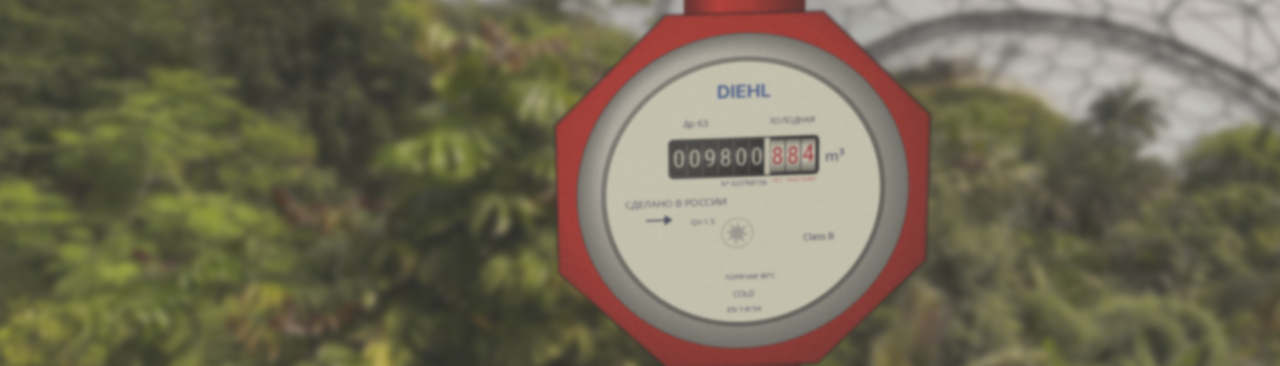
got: 9800.884 m³
